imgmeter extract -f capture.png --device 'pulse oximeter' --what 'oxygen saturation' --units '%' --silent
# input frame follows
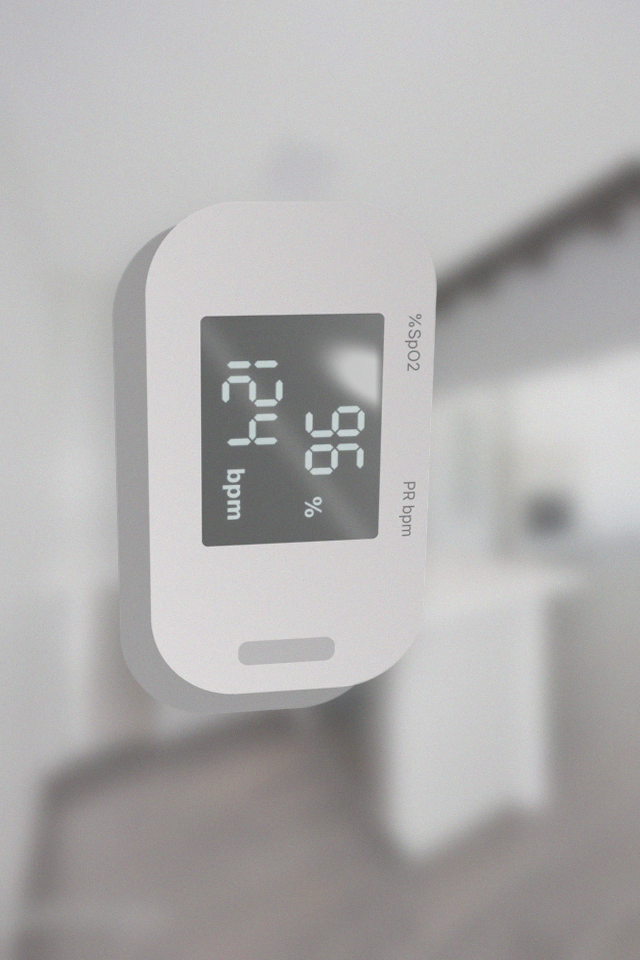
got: 96 %
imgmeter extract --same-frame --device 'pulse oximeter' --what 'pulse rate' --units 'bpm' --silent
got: 124 bpm
